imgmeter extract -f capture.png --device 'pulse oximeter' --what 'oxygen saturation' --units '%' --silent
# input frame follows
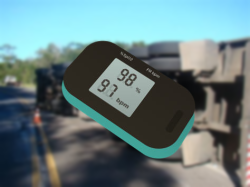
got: 98 %
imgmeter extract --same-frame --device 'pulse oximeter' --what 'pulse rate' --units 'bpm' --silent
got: 97 bpm
